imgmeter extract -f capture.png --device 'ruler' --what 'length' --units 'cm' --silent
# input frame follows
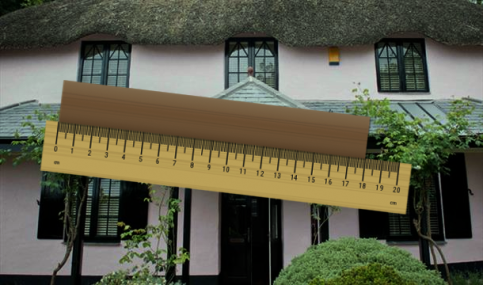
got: 18 cm
